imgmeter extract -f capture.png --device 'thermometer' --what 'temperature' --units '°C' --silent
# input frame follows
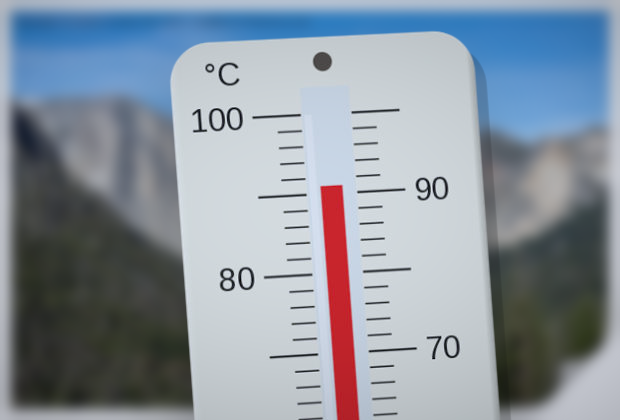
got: 91 °C
